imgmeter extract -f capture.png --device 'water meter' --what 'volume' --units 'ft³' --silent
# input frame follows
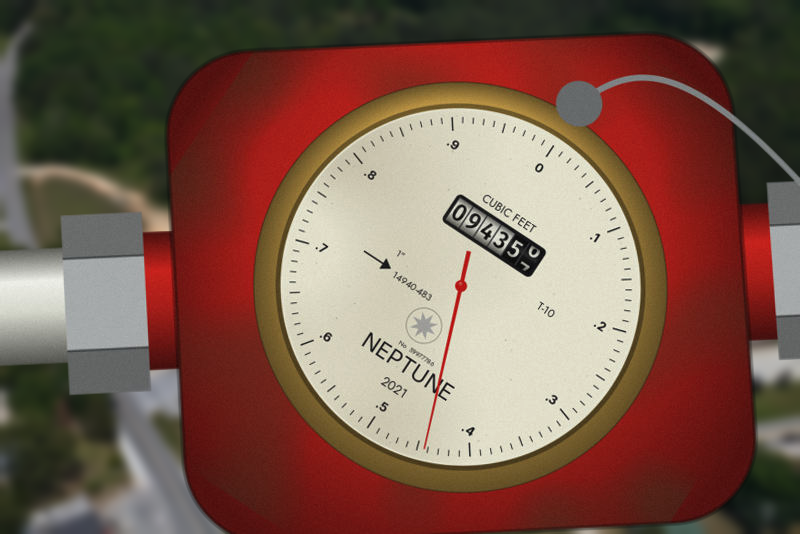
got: 94356.44 ft³
